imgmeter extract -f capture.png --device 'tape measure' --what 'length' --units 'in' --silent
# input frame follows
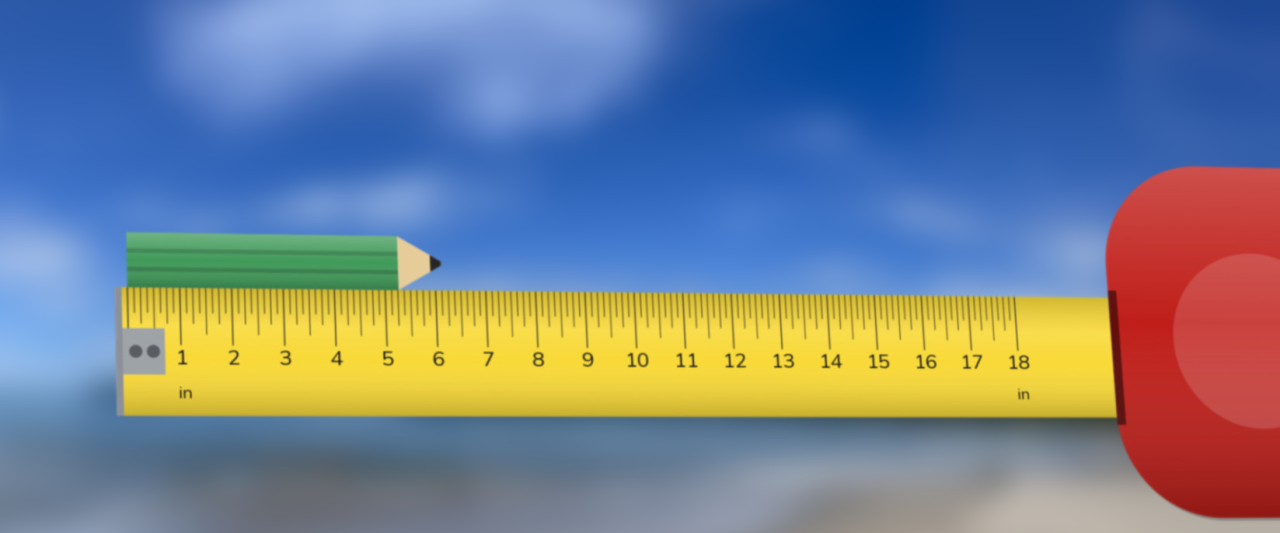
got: 6.125 in
